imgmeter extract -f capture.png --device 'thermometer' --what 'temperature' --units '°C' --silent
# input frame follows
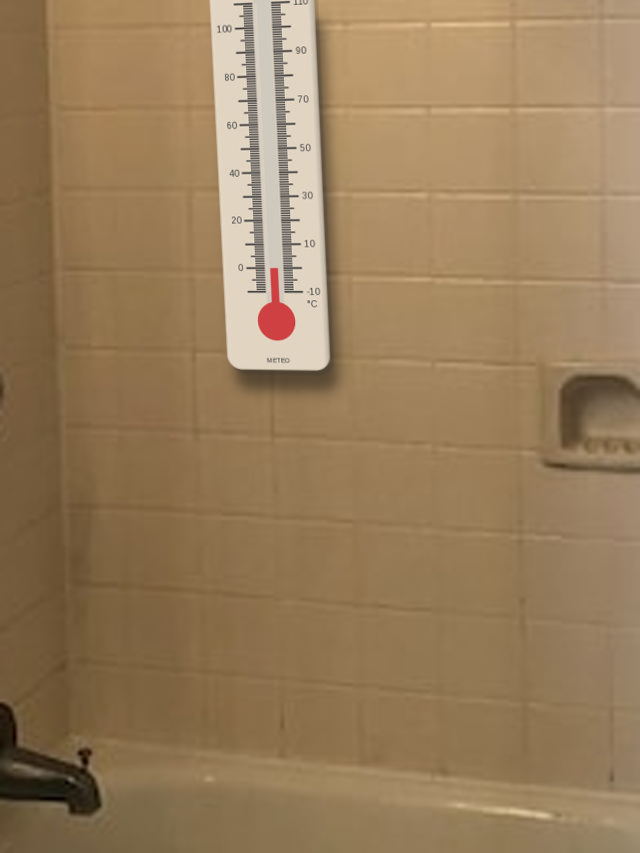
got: 0 °C
